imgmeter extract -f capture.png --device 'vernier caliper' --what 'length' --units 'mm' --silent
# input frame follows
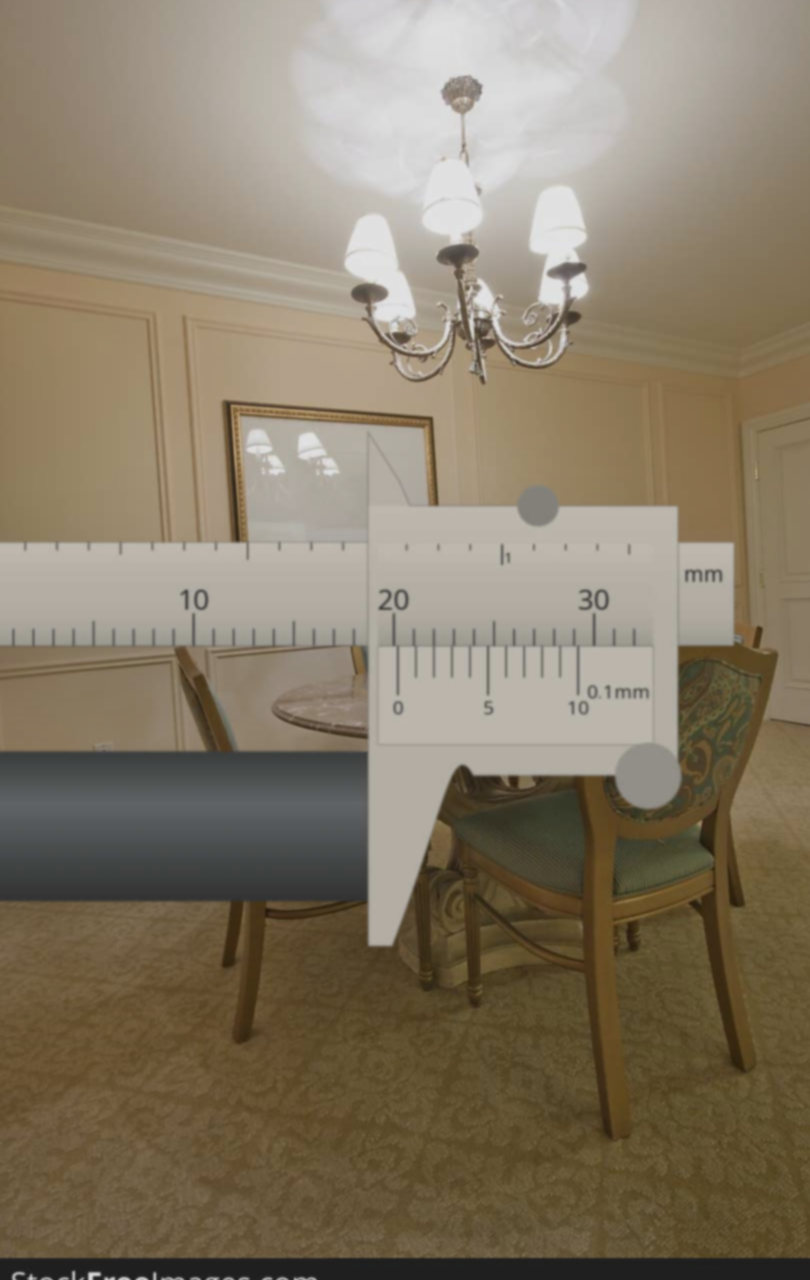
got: 20.2 mm
